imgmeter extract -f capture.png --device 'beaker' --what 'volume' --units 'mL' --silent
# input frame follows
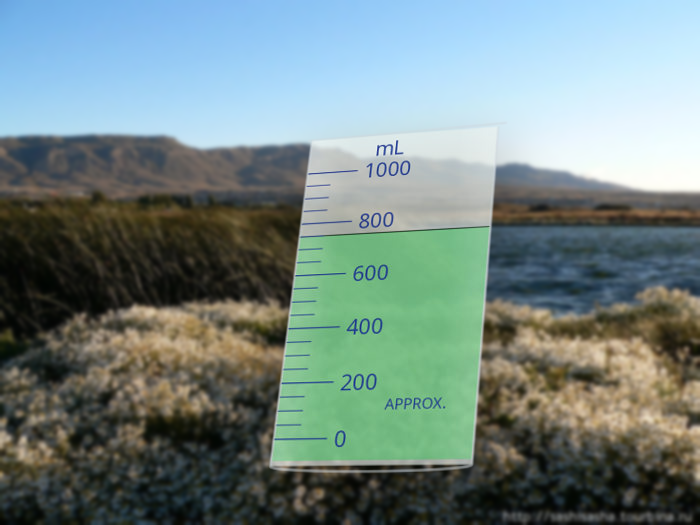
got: 750 mL
